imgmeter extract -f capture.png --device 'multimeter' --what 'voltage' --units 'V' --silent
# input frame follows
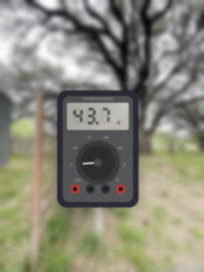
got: 43.7 V
